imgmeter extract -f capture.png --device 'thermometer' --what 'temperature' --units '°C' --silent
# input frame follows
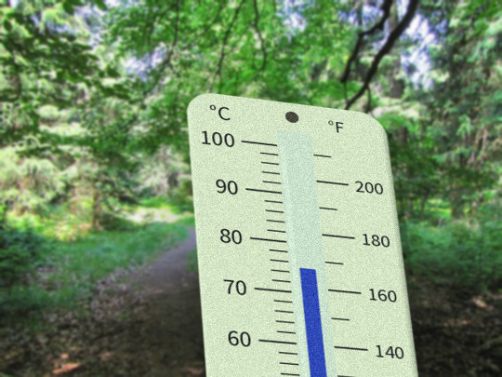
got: 75 °C
